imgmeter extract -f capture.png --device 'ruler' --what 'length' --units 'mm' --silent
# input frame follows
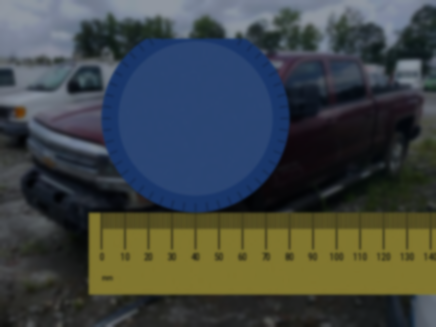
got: 80 mm
